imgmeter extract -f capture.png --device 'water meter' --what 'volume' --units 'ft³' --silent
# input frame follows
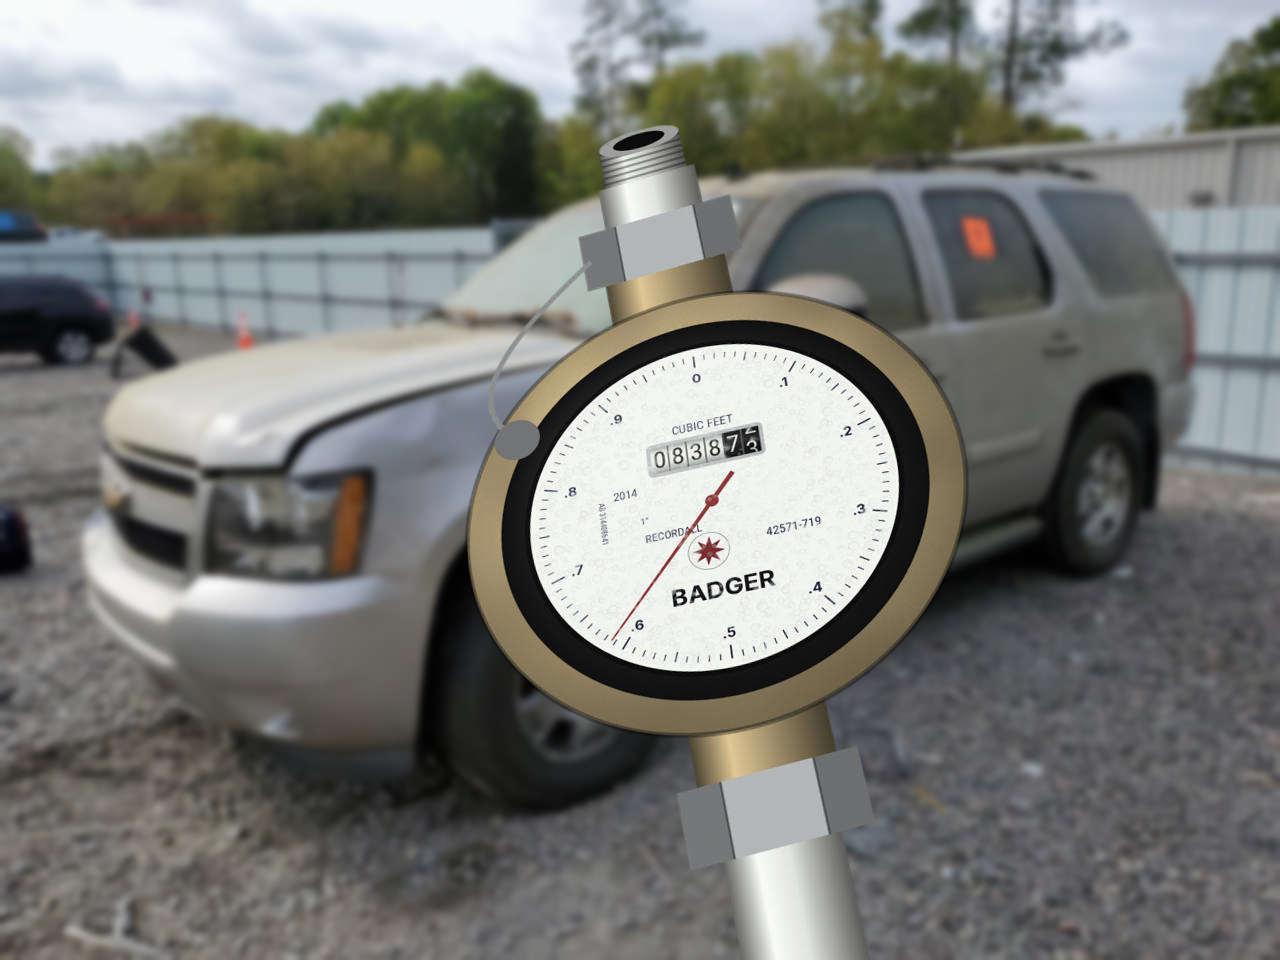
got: 83872.61 ft³
